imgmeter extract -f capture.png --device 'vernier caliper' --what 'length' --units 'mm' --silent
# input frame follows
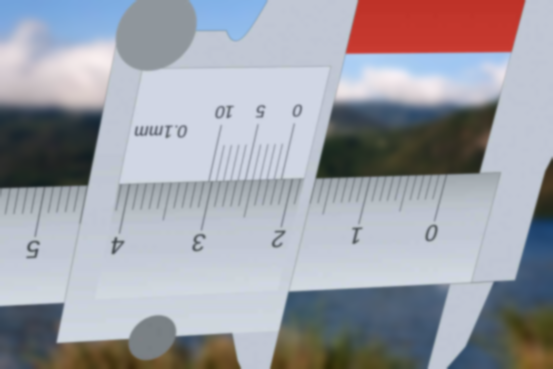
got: 21.4 mm
